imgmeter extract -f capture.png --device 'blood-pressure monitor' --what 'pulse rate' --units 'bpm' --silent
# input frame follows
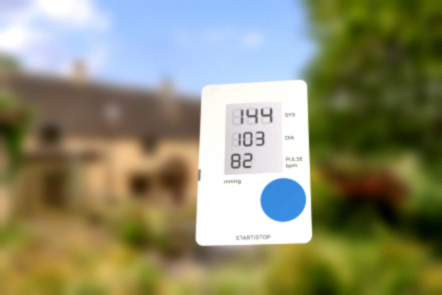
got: 82 bpm
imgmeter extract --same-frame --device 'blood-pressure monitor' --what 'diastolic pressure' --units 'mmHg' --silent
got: 103 mmHg
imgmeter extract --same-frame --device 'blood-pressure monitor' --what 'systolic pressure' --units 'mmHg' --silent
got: 144 mmHg
